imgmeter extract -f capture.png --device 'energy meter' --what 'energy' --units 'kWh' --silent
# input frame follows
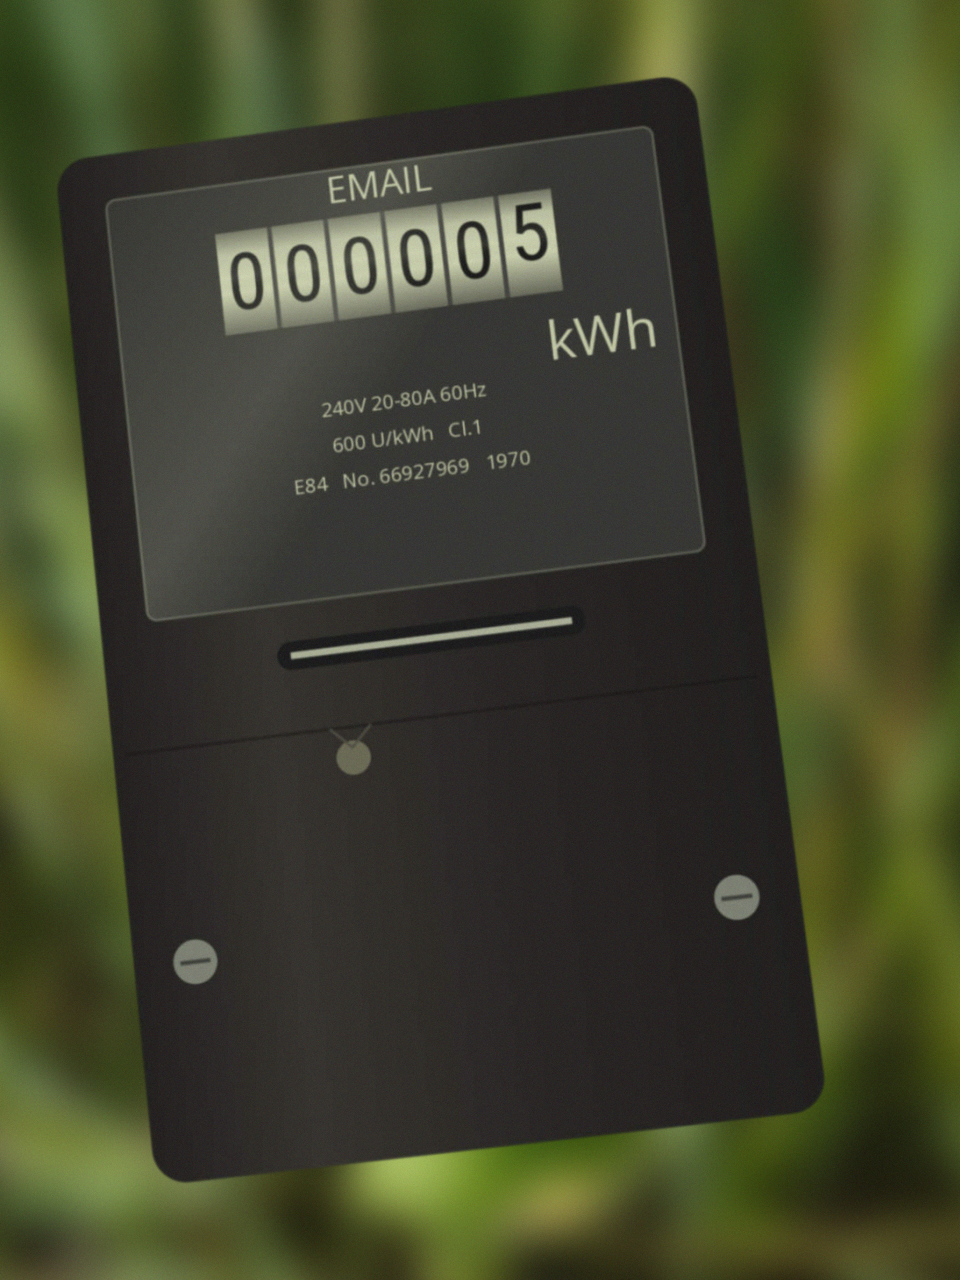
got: 5 kWh
